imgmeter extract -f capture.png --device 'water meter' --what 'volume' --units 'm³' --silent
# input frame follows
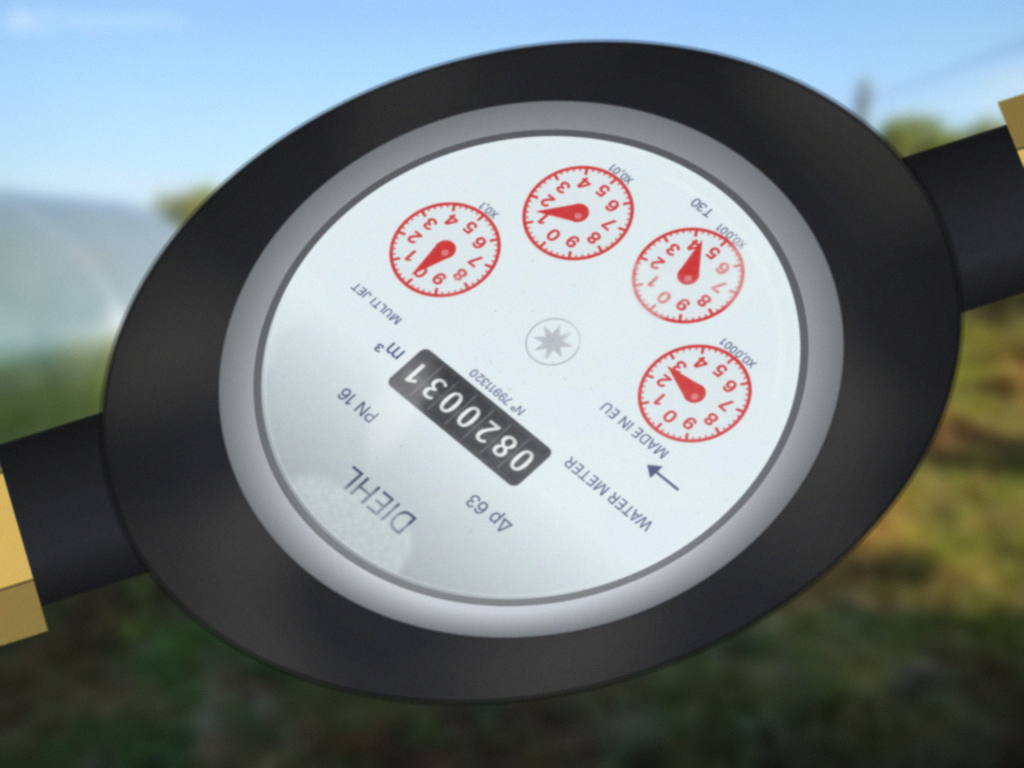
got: 820031.0142 m³
